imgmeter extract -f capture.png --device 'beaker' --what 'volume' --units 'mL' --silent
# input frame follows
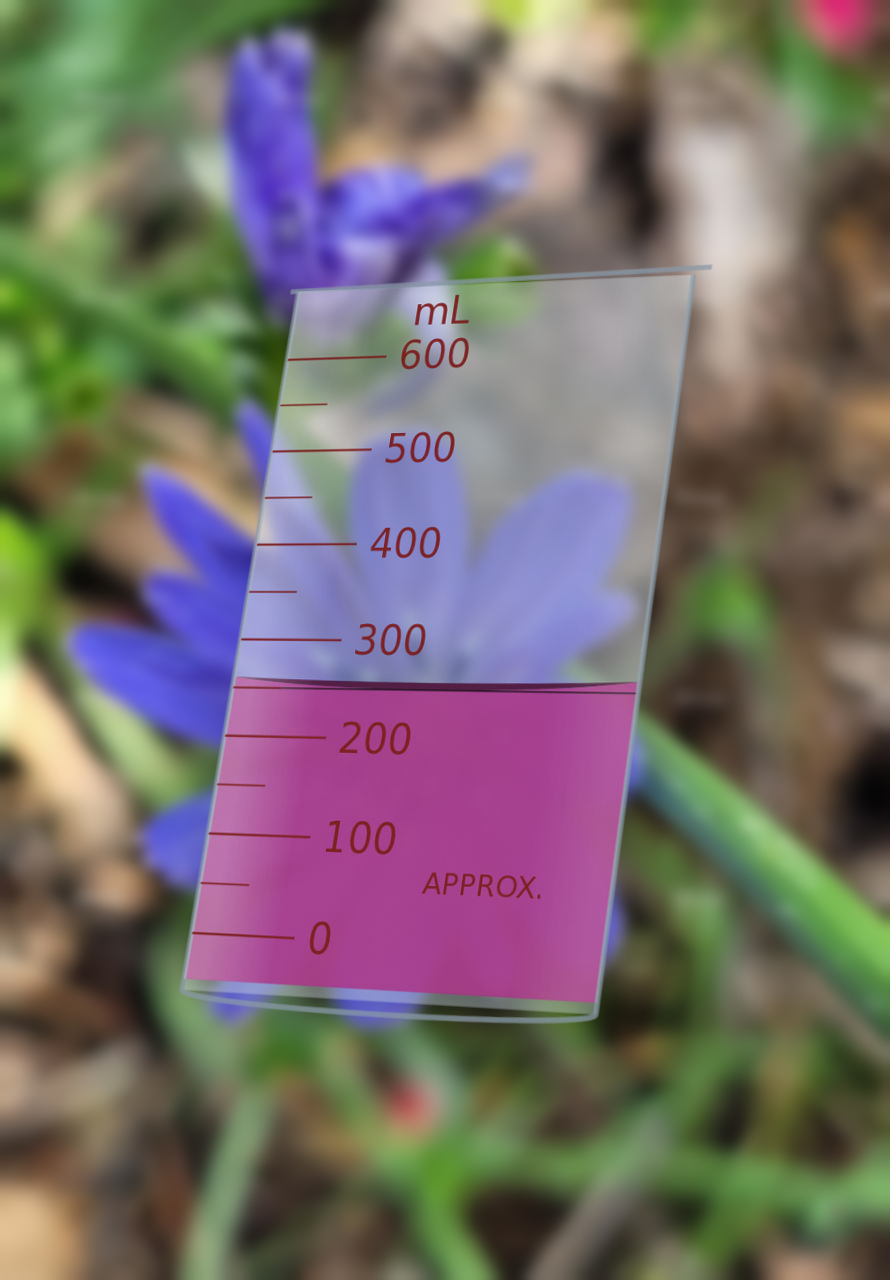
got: 250 mL
